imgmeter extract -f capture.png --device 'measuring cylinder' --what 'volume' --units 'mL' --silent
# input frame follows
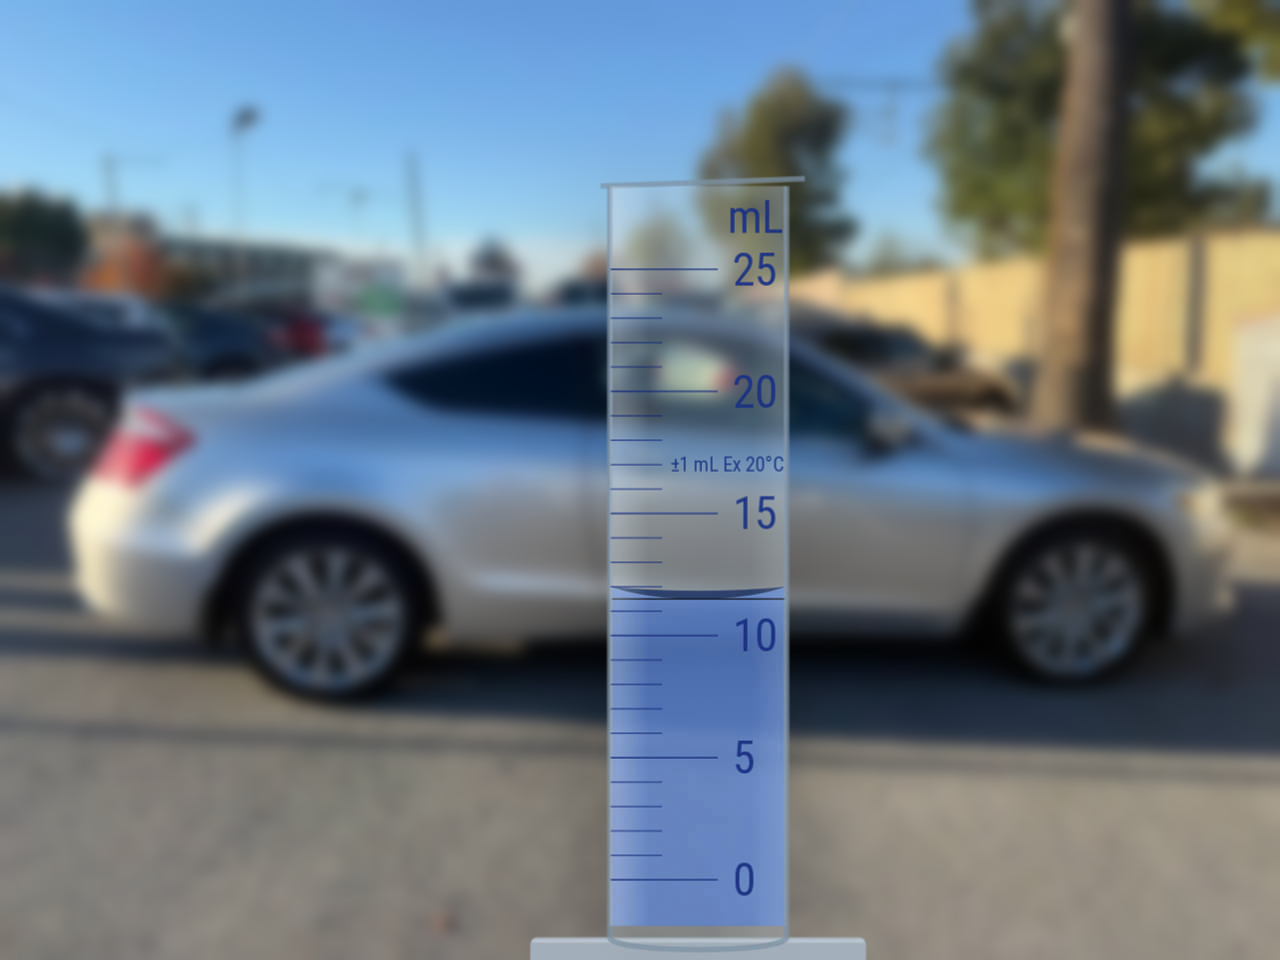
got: 11.5 mL
